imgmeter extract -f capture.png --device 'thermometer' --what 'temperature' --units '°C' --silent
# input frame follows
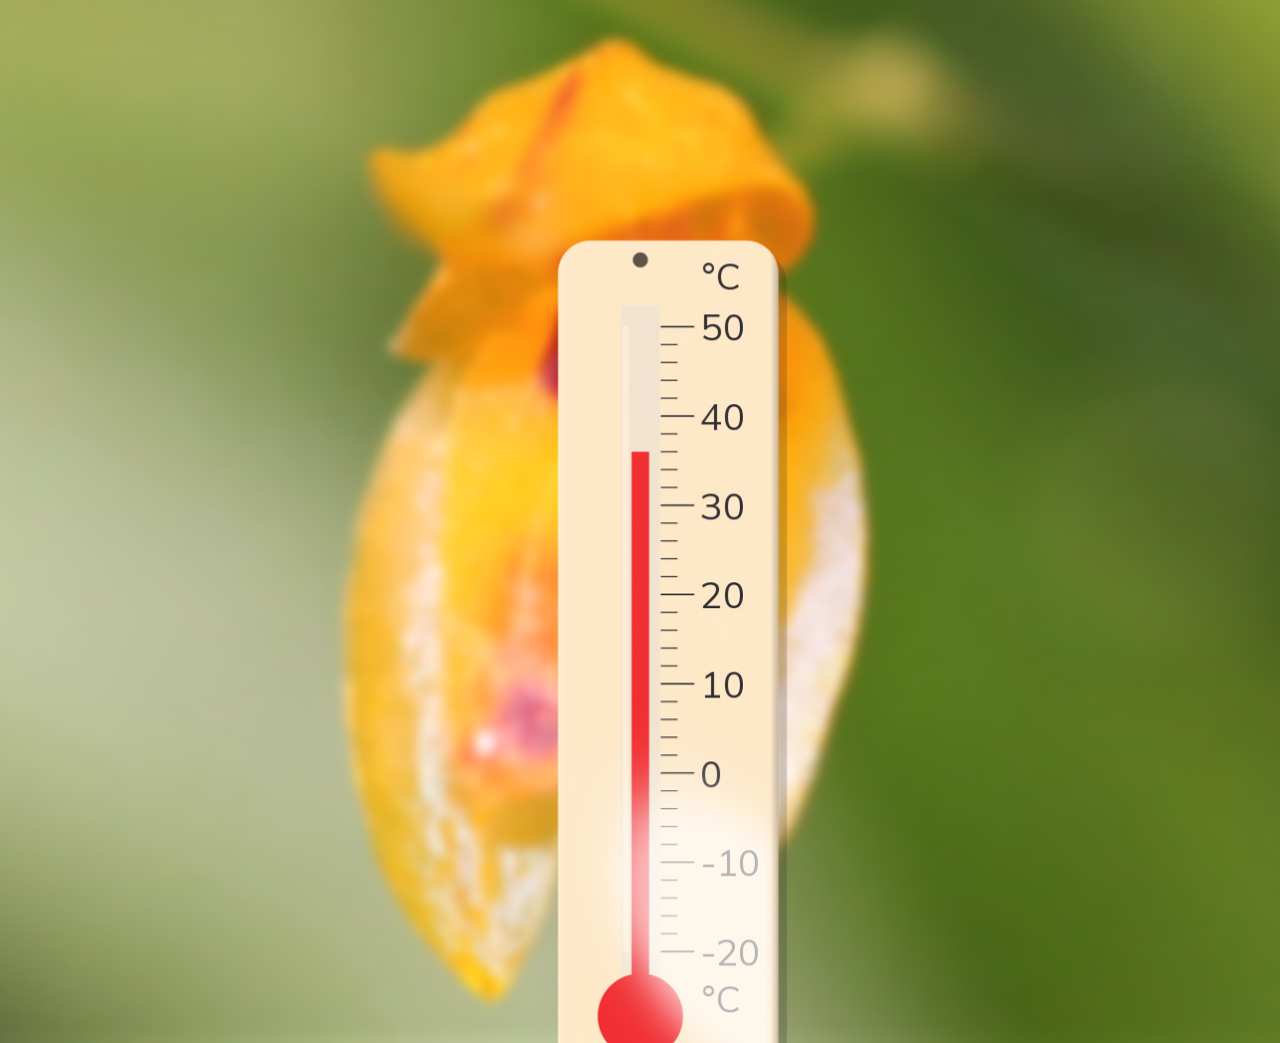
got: 36 °C
